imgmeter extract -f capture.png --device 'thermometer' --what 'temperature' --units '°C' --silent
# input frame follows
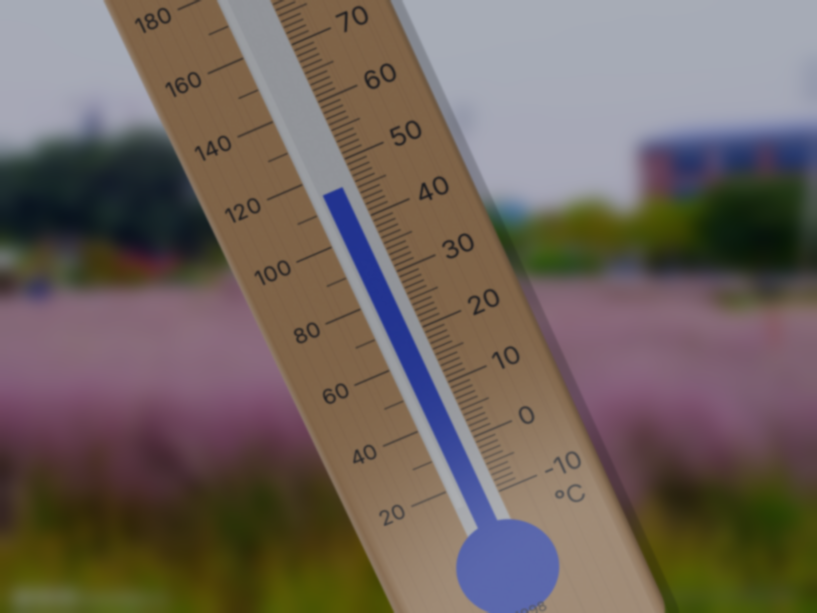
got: 46 °C
